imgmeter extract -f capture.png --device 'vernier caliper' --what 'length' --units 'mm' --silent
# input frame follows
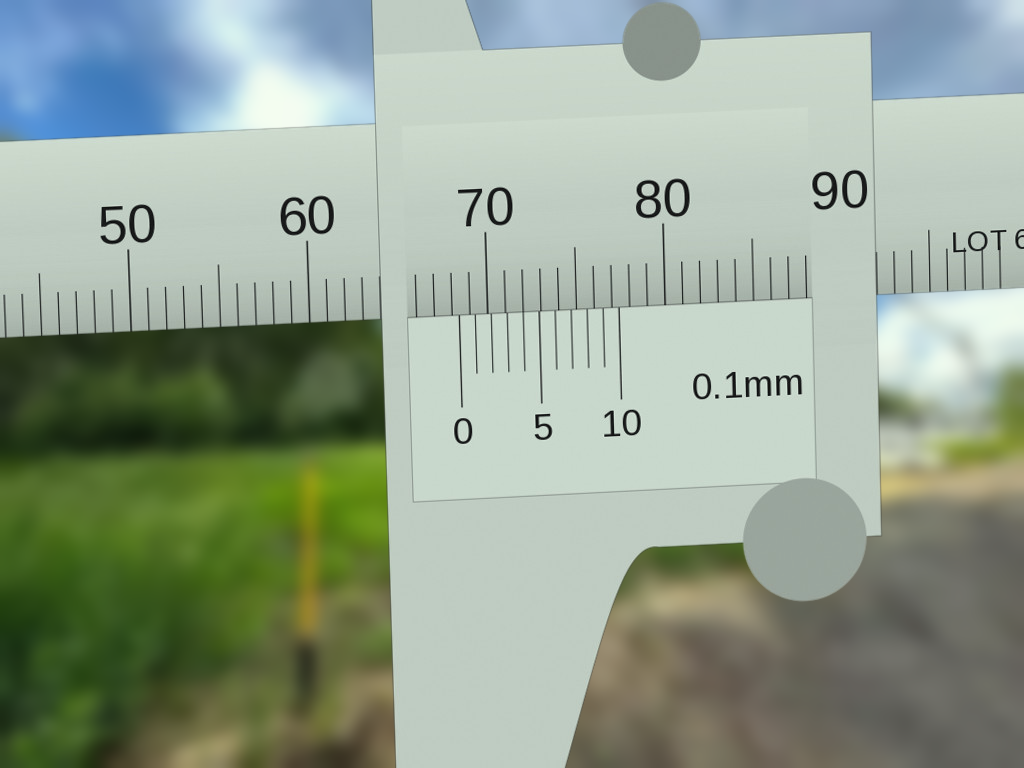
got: 68.4 mm
